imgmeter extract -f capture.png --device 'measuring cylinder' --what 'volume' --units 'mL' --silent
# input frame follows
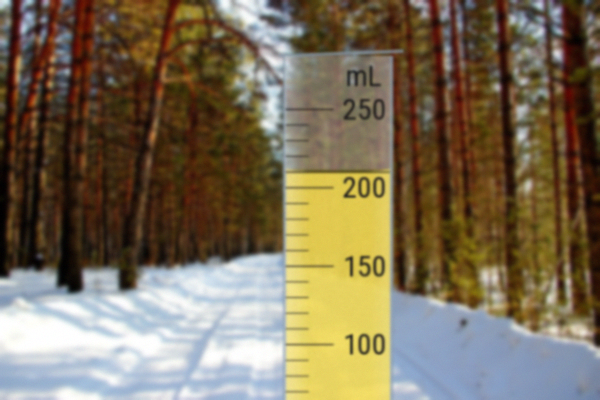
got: 210 mL
